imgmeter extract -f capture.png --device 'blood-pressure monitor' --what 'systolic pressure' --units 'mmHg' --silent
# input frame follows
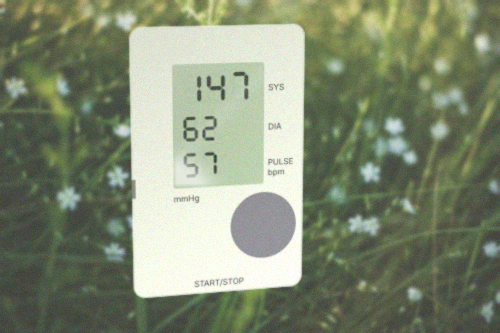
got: 147 mmHg
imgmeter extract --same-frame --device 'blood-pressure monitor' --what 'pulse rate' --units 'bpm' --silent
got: 57 bpm
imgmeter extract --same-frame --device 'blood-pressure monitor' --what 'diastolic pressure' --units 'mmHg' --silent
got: 62 mmHg
